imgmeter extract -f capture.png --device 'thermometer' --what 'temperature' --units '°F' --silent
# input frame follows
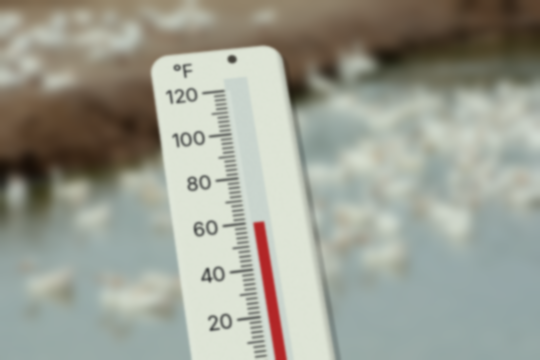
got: 60 °F
